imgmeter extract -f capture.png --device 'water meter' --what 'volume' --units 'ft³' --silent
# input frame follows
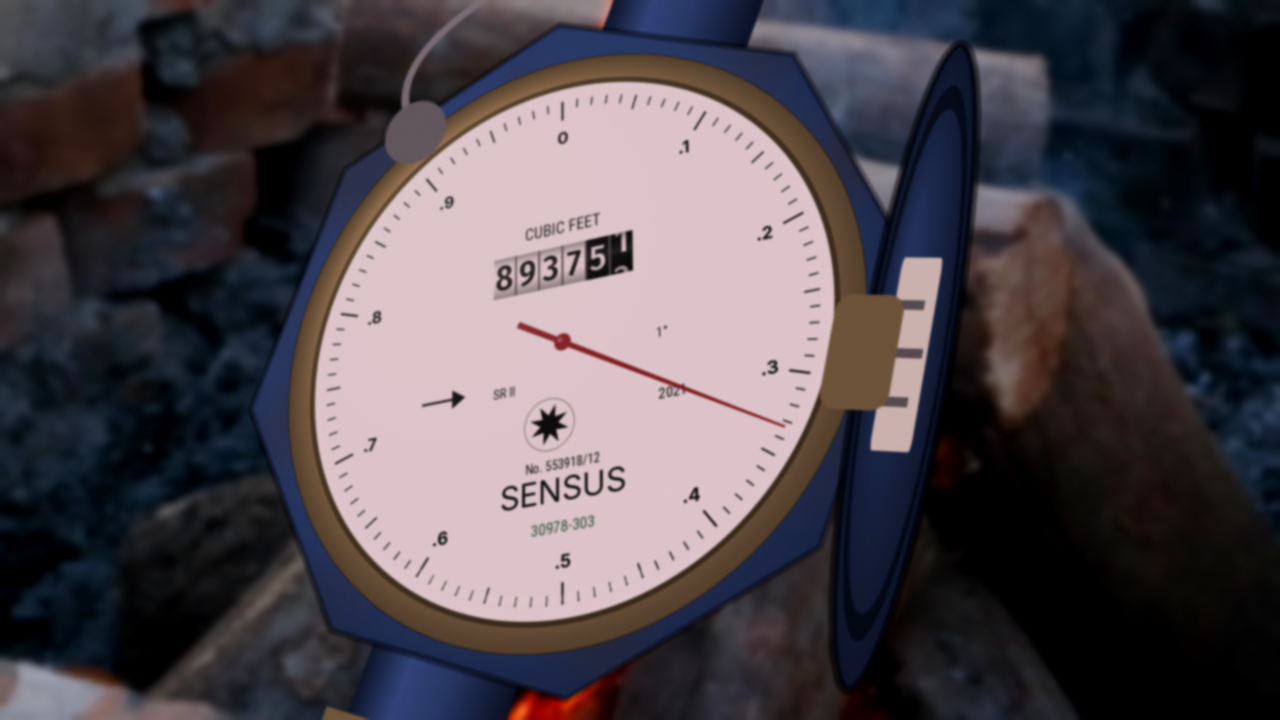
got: 893751.33 ft³
